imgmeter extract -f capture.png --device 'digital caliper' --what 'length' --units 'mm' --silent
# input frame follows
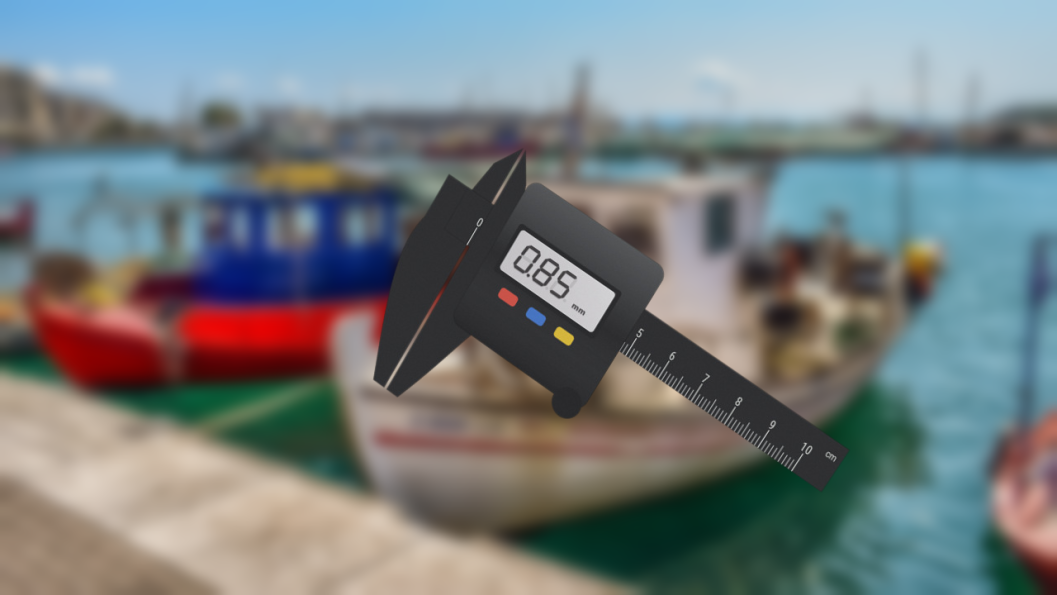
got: 0.85 mm
